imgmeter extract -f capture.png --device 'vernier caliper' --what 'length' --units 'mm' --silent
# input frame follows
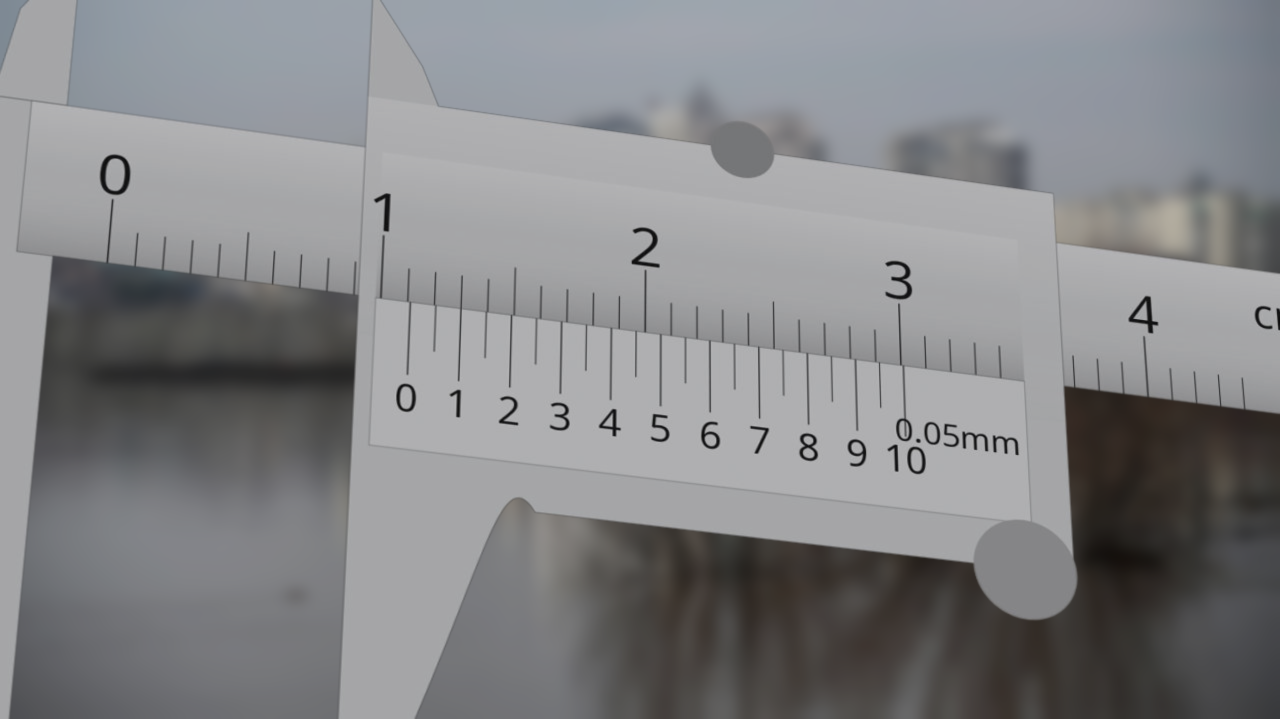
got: 11.1 mm
